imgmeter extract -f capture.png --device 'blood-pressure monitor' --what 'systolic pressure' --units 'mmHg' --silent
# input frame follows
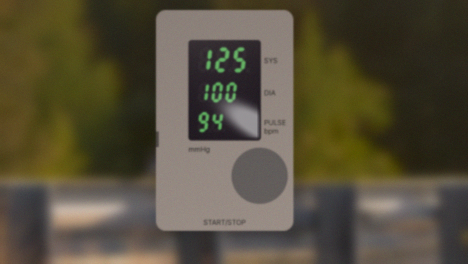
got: 125 mmHg
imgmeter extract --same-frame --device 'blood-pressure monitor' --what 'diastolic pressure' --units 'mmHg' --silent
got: 100 mmHg
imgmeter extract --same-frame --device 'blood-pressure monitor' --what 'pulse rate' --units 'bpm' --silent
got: 94 bpm
